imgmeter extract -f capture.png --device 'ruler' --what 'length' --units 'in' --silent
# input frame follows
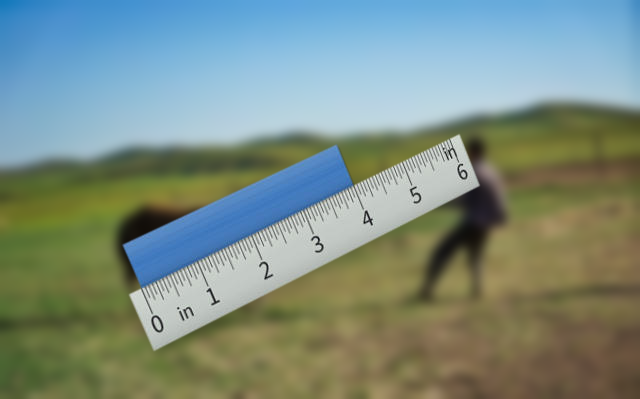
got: 4 in
